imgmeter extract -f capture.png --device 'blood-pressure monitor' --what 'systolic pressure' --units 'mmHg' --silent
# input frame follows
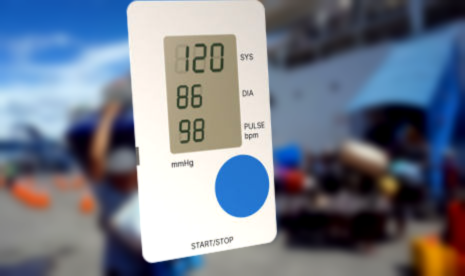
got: 120 mmHg
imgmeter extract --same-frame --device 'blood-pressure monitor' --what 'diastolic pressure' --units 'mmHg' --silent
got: 86 mmHg
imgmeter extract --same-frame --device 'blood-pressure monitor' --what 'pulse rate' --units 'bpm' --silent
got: 98 bpm
